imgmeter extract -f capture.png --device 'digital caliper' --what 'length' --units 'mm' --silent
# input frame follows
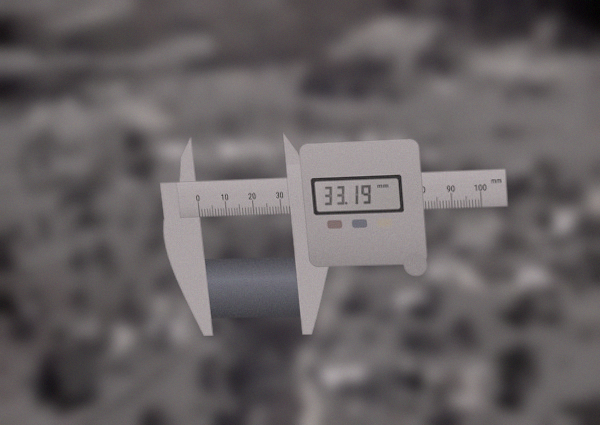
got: 33.19 mm
